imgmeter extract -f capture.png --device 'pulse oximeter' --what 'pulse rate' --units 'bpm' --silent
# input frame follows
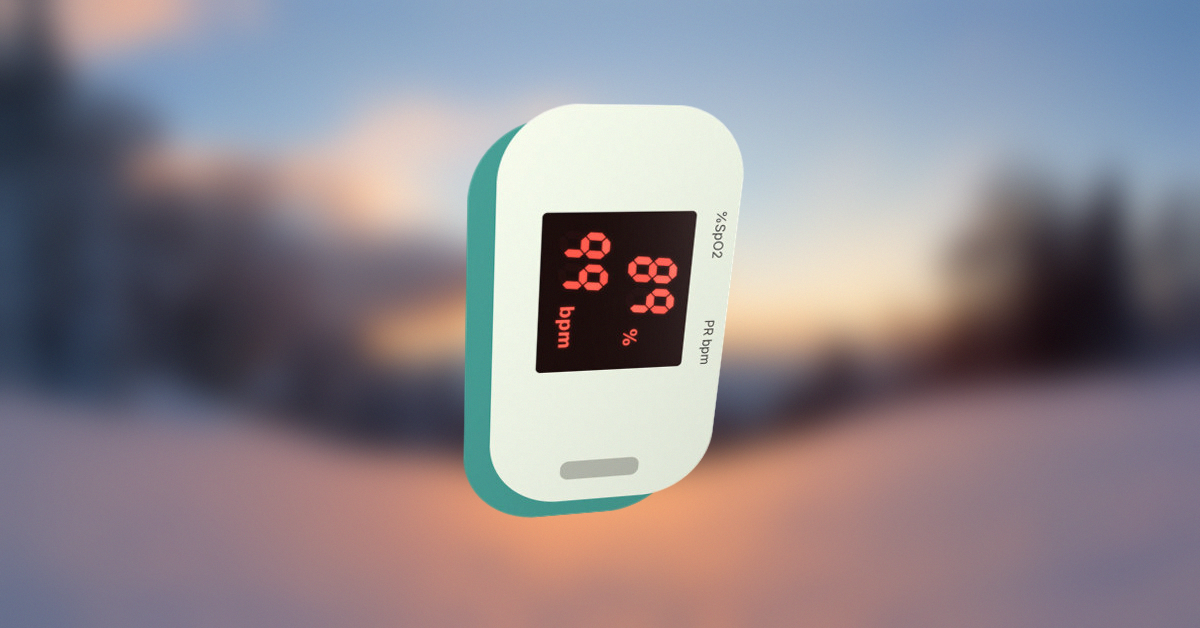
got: 99 bpm
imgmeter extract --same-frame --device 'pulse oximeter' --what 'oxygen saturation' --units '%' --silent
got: 89 %
